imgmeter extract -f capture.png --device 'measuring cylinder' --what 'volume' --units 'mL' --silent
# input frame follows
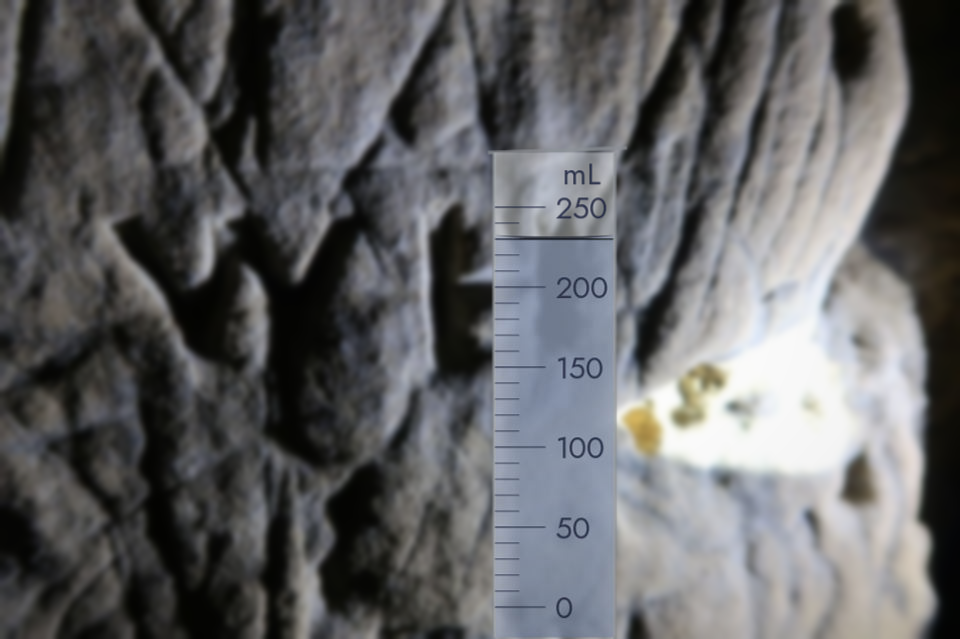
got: 230 mL
